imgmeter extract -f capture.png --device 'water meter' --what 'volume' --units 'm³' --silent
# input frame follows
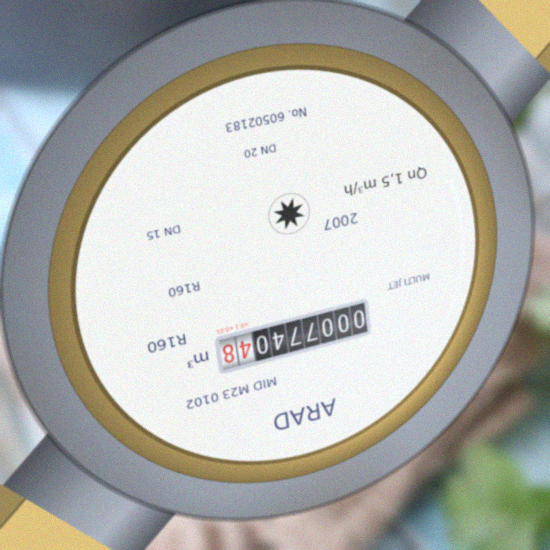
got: 7740.48 m³
